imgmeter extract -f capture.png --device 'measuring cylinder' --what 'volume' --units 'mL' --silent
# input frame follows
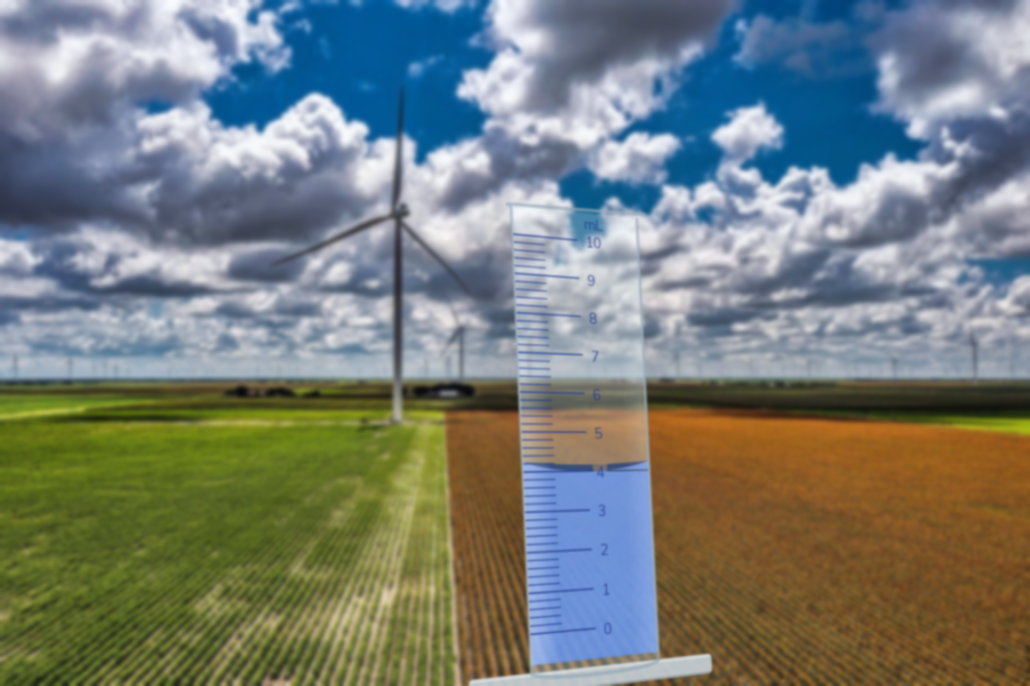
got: 4 mL
